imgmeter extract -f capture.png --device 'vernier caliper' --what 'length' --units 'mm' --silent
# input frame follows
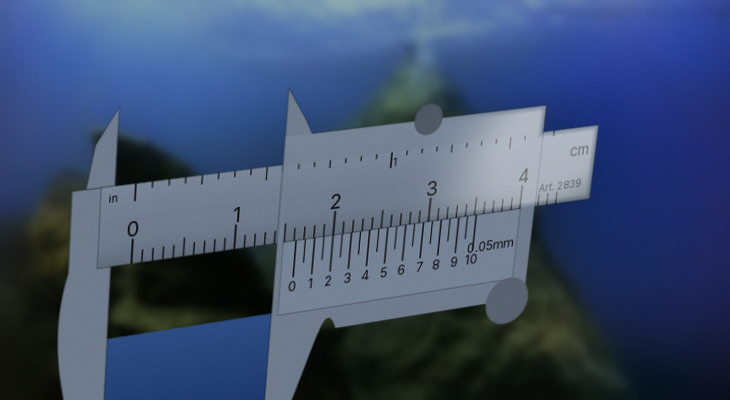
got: 16.2 mm
